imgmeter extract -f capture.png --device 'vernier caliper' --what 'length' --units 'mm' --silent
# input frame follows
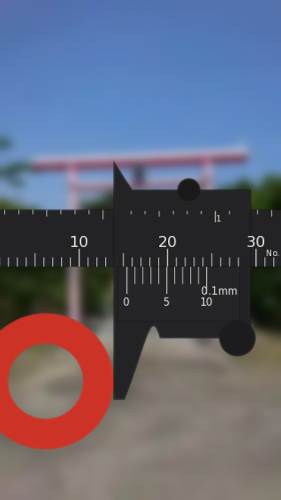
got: 15.4 mm
